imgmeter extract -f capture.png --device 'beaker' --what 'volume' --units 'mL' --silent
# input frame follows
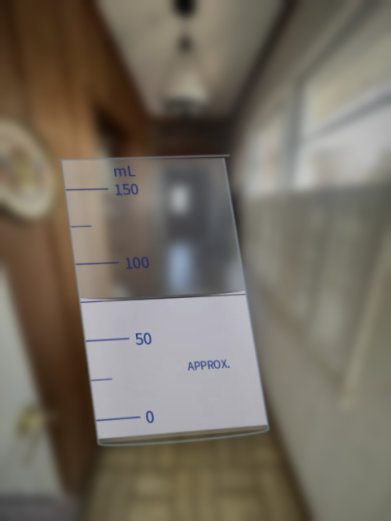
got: 75 mL
